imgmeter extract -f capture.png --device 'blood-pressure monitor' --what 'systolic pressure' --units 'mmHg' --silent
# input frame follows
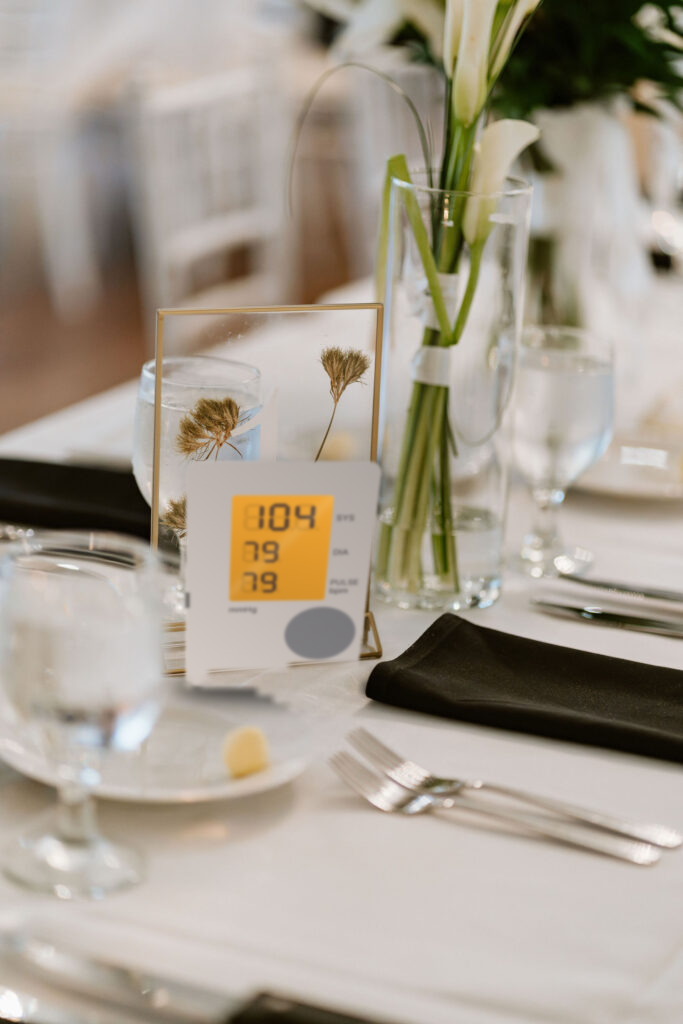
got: 104 mmHg
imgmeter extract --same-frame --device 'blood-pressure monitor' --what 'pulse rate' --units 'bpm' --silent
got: 79 bpm
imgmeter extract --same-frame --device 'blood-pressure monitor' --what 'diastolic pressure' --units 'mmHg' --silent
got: 79 mmHg
